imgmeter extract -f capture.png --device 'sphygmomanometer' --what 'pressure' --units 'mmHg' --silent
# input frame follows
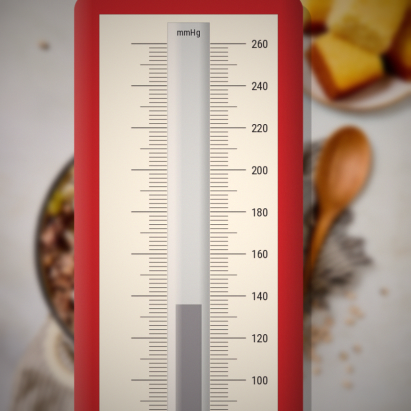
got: 136 mmHg
